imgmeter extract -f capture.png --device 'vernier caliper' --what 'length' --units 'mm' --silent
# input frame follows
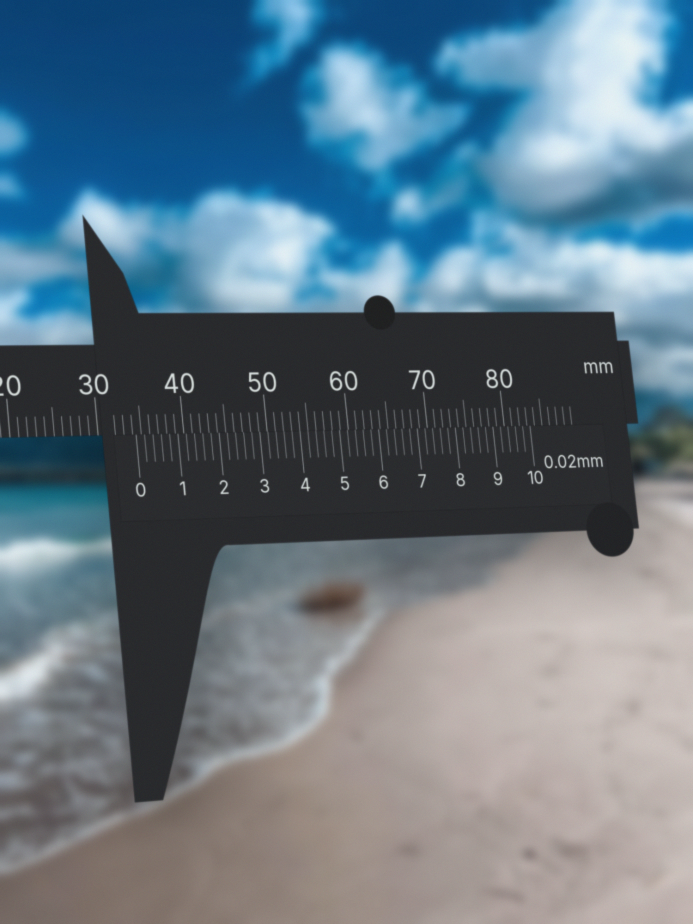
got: 34.4 mm
